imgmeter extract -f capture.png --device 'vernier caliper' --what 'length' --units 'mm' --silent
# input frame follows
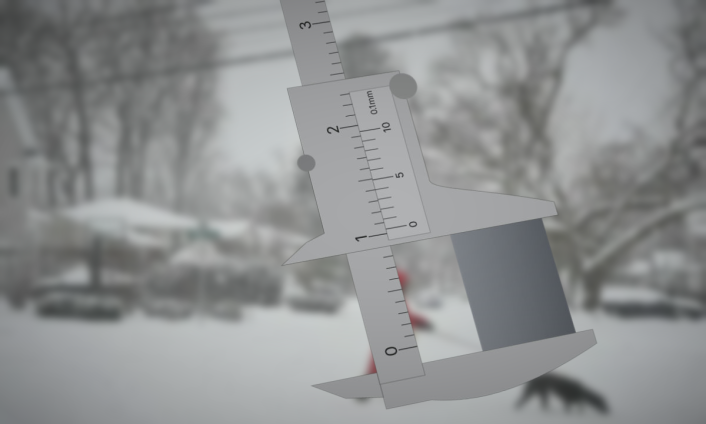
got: 10.4 mm
